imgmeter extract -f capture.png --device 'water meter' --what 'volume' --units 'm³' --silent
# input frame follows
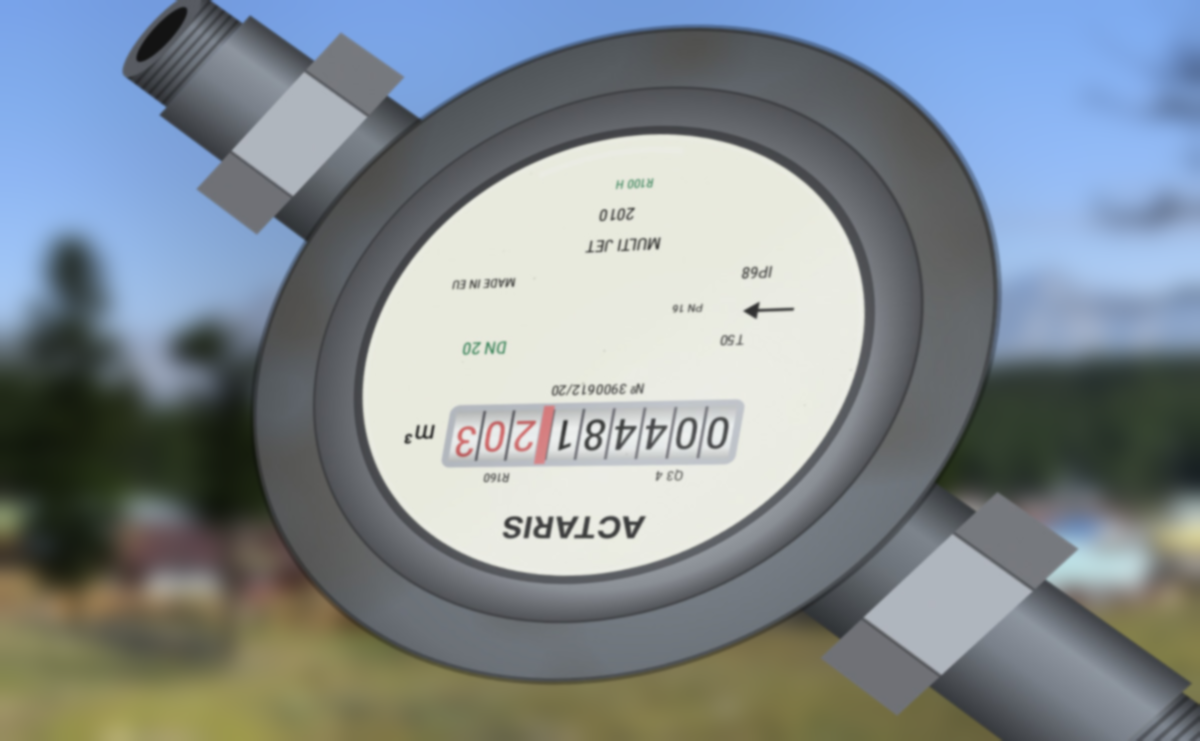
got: 4481.203 m³
